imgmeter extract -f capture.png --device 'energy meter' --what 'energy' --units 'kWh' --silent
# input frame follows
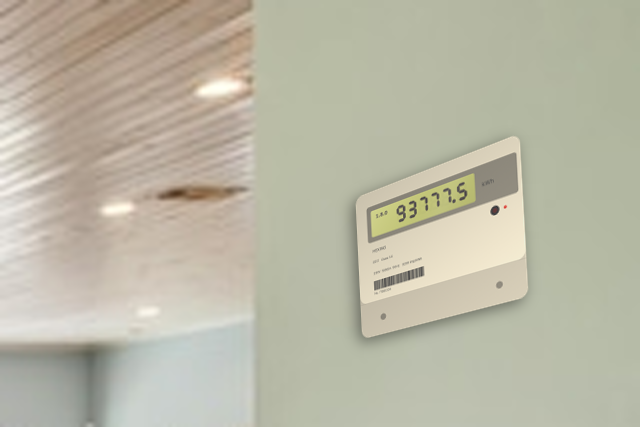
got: 93777.5 kWh
